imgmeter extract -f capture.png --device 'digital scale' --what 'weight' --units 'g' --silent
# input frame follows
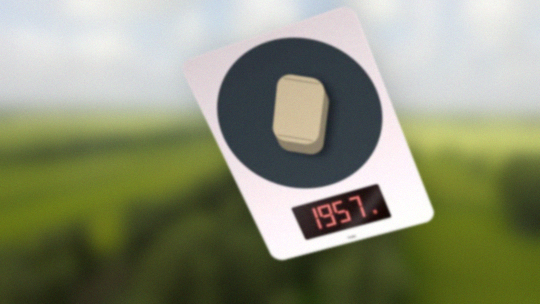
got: 1957 g
